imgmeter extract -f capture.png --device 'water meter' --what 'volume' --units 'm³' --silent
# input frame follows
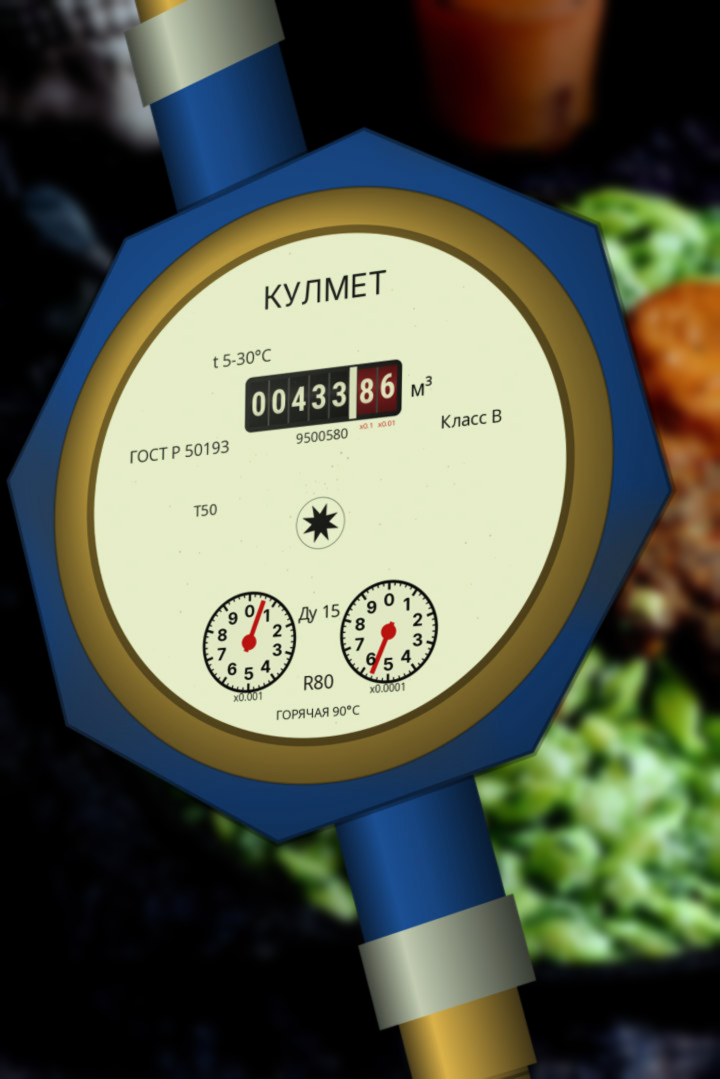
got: 433.8605 m³
